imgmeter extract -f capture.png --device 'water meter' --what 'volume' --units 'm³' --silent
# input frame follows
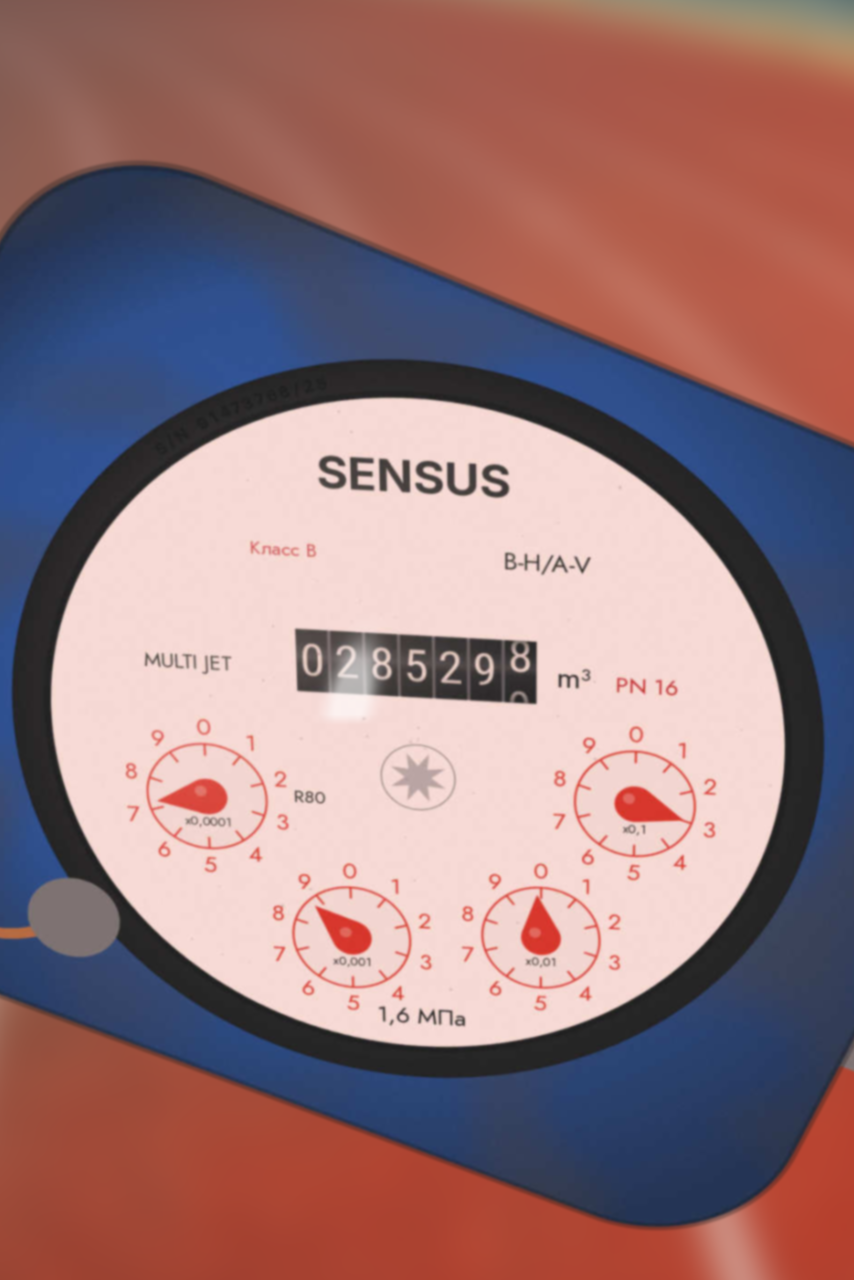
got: 285298.2987 m³
